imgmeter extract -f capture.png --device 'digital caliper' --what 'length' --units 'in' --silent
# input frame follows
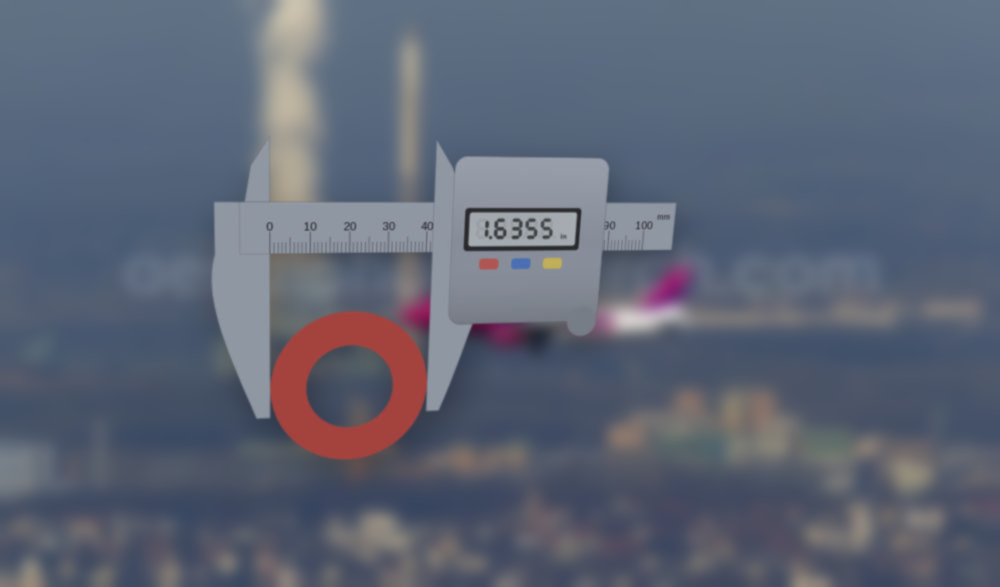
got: 1.6355 in
